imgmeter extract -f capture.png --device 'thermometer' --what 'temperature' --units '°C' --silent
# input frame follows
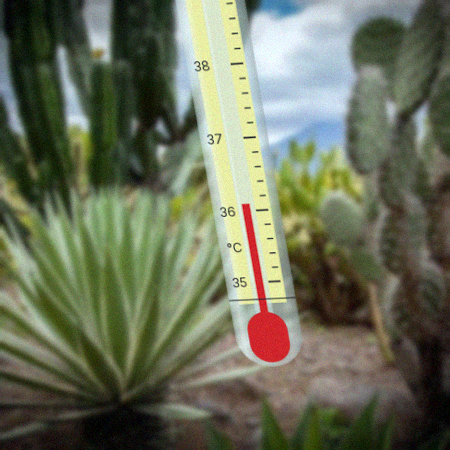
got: 36.1 °C
